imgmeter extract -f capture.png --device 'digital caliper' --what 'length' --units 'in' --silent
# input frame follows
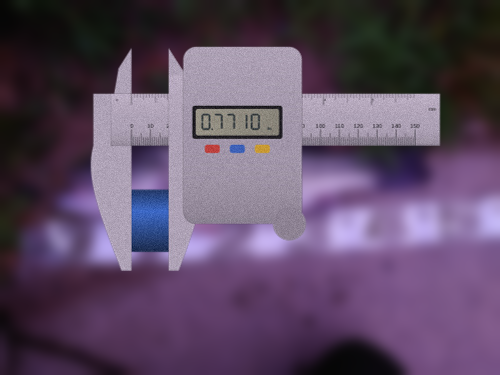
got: 0.7710 in
